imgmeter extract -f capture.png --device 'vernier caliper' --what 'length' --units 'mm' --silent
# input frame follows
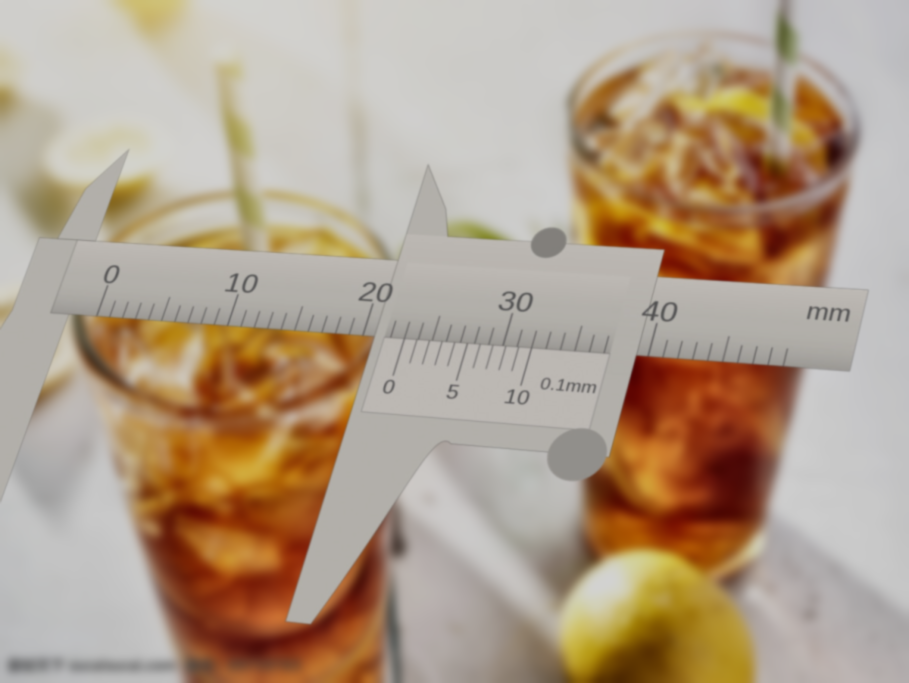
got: 23.0 mm
